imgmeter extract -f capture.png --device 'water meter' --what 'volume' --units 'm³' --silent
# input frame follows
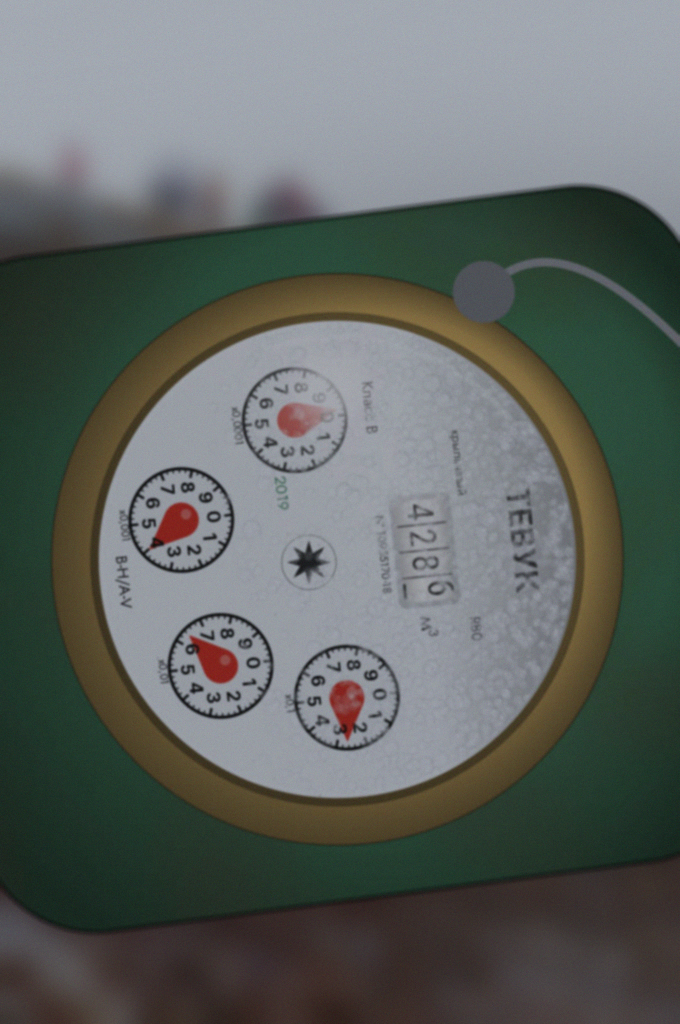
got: 4286.2639 m³
